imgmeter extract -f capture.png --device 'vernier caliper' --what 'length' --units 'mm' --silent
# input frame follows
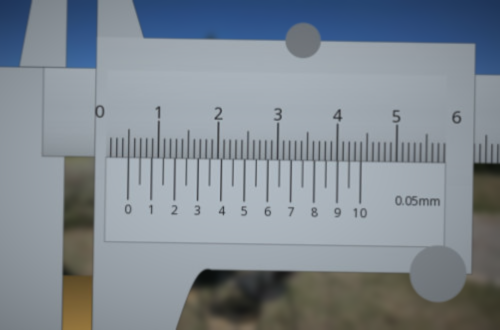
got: 5.0 mm
